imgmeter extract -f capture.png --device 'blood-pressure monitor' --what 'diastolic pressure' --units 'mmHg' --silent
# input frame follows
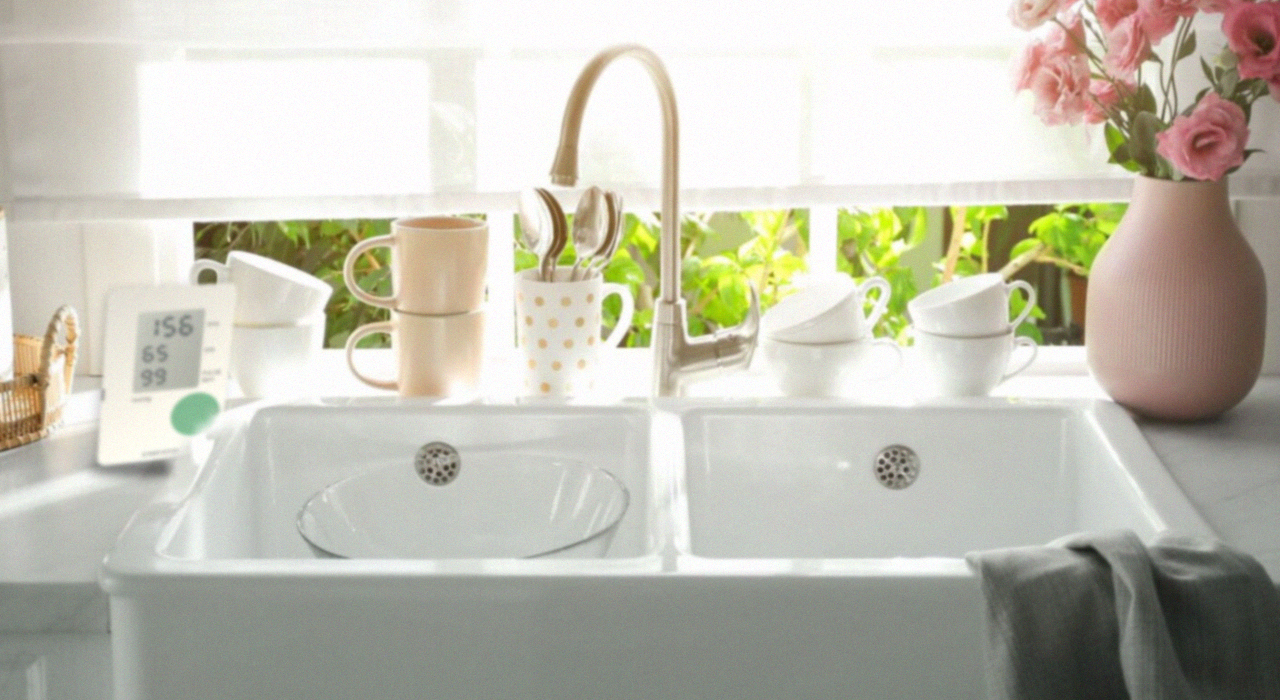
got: 65 mmHg
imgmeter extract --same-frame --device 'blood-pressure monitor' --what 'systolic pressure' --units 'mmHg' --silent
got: 156 mmHg
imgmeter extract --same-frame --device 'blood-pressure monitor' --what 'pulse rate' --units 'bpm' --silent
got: 99 bpm
